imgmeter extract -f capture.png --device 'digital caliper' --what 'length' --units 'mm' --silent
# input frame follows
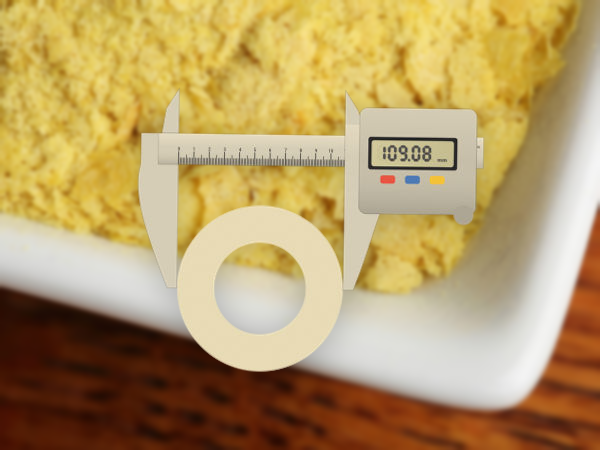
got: 109.08 mm
